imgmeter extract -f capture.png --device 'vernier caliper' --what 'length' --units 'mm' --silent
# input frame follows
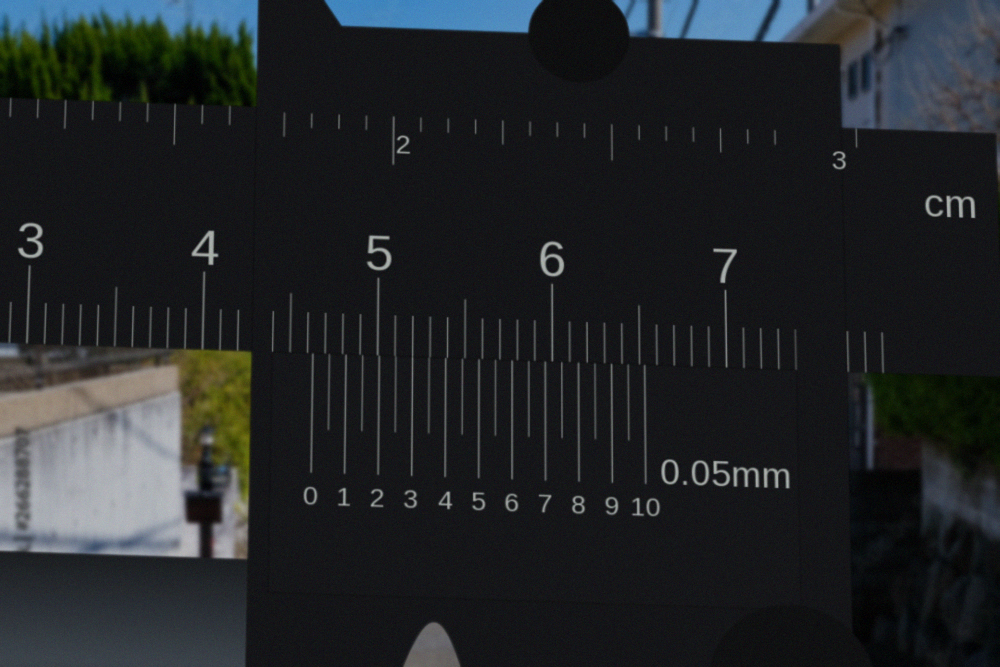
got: 46.3 mm
